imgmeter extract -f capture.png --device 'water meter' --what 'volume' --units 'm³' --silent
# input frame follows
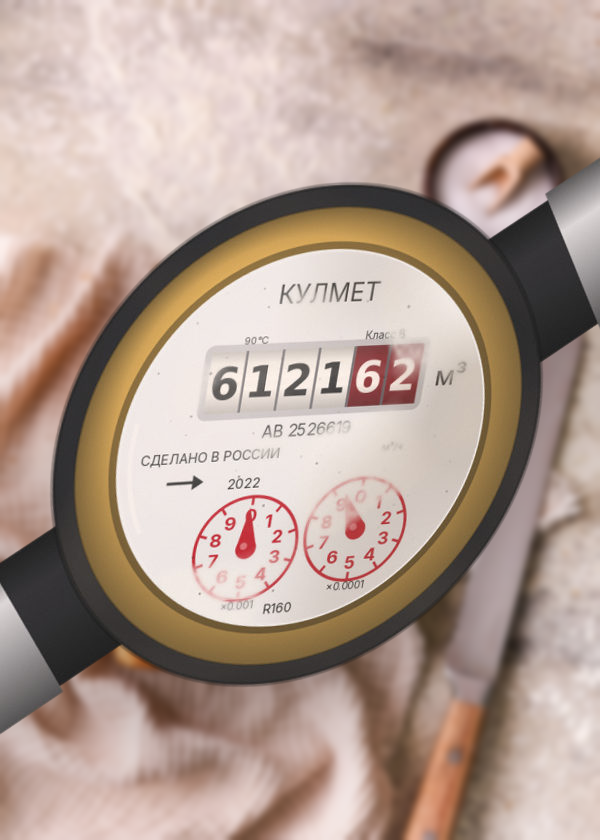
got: 6121.6199 m³
